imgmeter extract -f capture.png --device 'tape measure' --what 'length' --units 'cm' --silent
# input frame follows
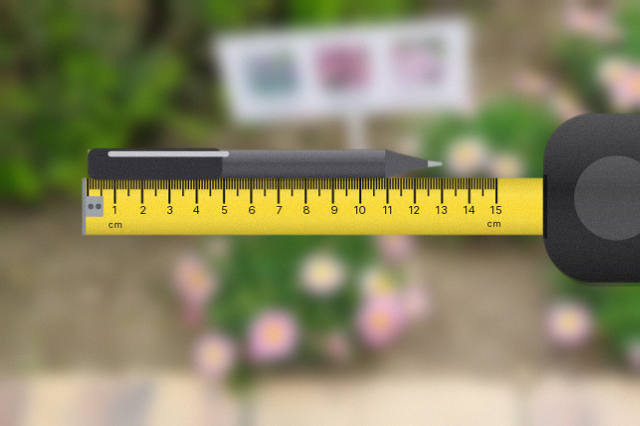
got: 13 cm
